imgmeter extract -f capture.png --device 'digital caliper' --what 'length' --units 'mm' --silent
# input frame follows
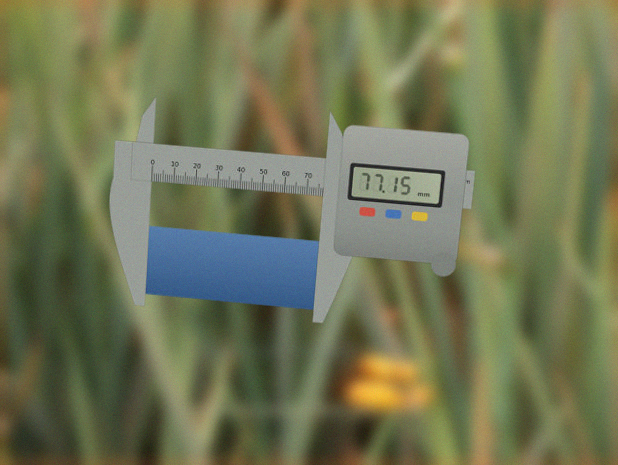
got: 77.15 mm
